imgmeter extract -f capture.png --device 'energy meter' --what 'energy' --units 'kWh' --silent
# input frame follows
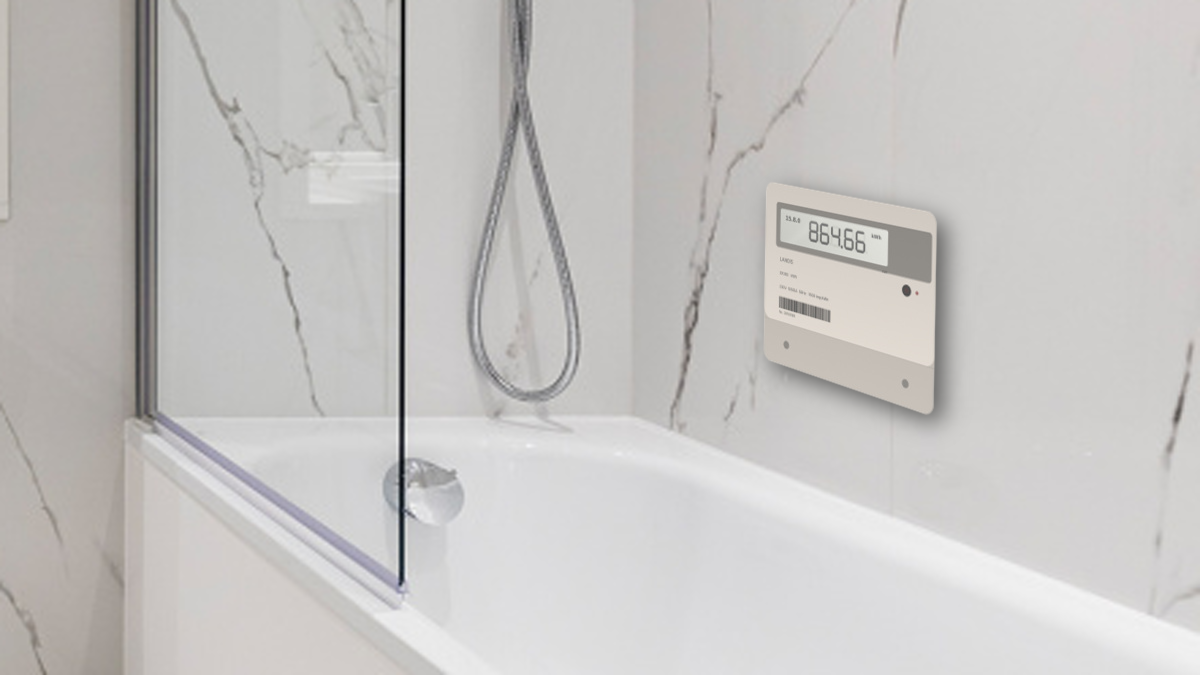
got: 864.66 kWh
